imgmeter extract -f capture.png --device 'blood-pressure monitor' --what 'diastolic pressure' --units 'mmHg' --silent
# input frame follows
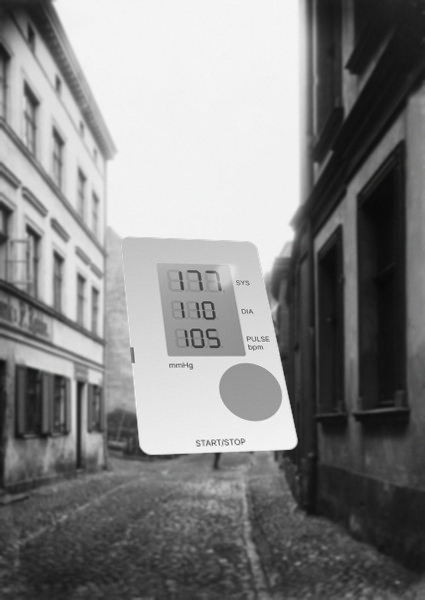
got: 110 mmHg
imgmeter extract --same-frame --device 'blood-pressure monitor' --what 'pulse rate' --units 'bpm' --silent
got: 105 bpm
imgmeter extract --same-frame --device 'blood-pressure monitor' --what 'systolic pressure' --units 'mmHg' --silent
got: 177 mmHg
